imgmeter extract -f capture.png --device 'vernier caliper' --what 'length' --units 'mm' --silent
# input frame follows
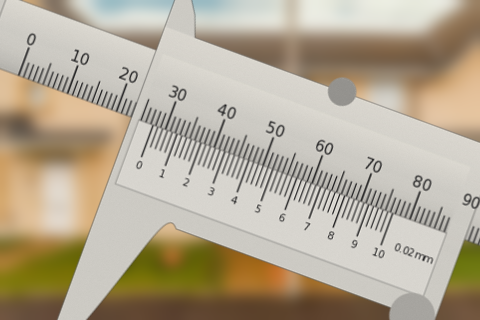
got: 27.5 mm
